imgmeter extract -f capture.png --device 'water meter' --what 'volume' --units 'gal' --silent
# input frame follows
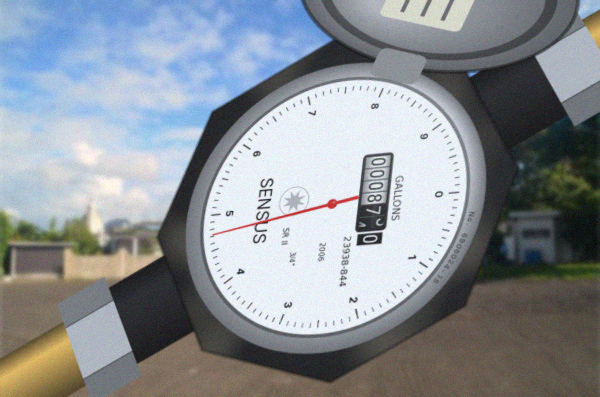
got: 8734.7 gal
